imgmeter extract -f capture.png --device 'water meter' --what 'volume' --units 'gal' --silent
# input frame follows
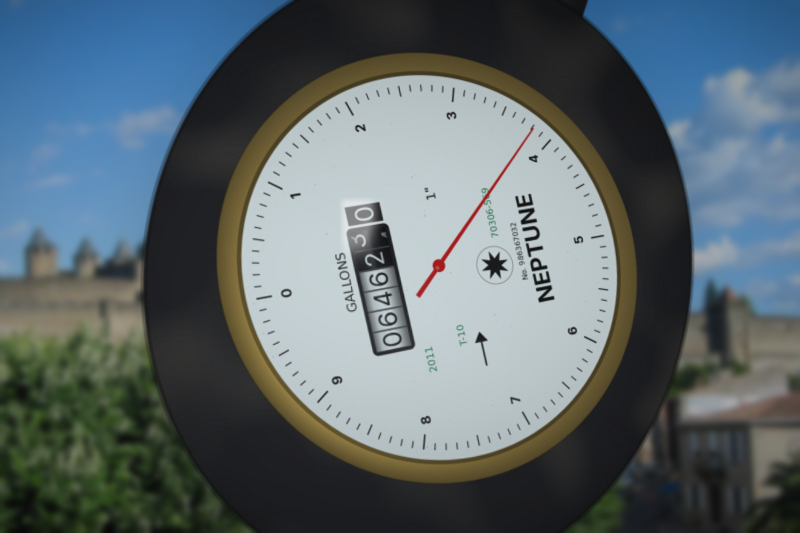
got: 646233.8 gal
